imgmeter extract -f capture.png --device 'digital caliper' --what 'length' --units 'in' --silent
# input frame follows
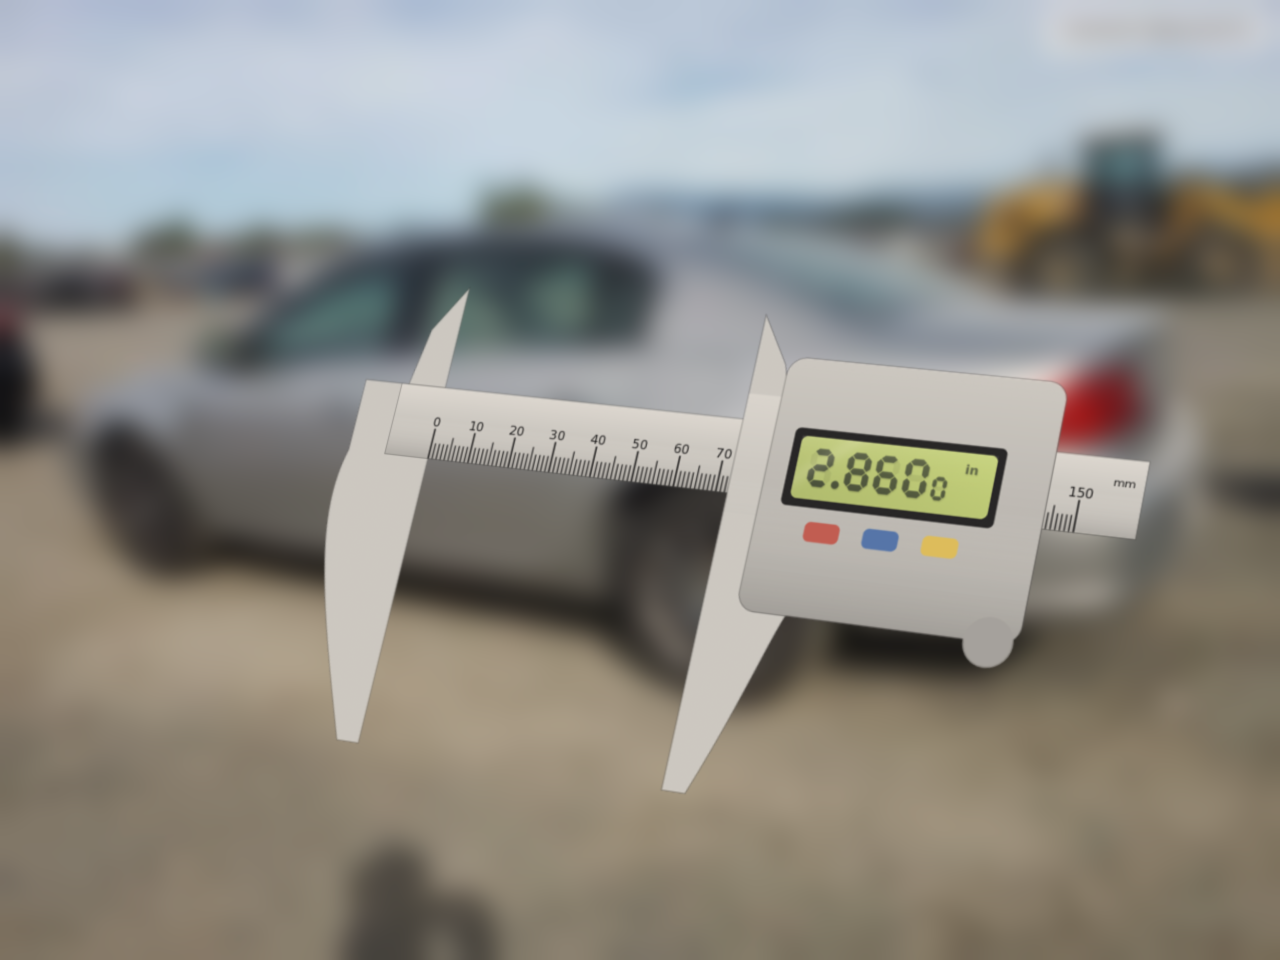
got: 2.8600 in
